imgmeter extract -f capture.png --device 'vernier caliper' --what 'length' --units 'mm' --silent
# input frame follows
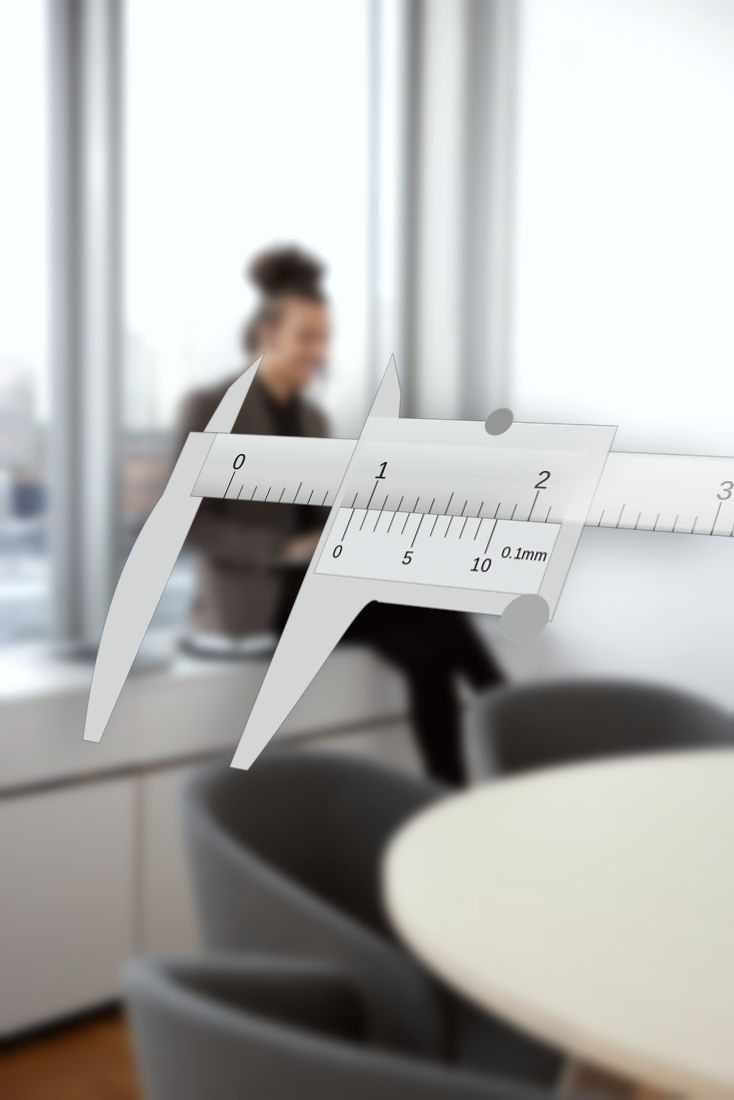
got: 9.2 mm
